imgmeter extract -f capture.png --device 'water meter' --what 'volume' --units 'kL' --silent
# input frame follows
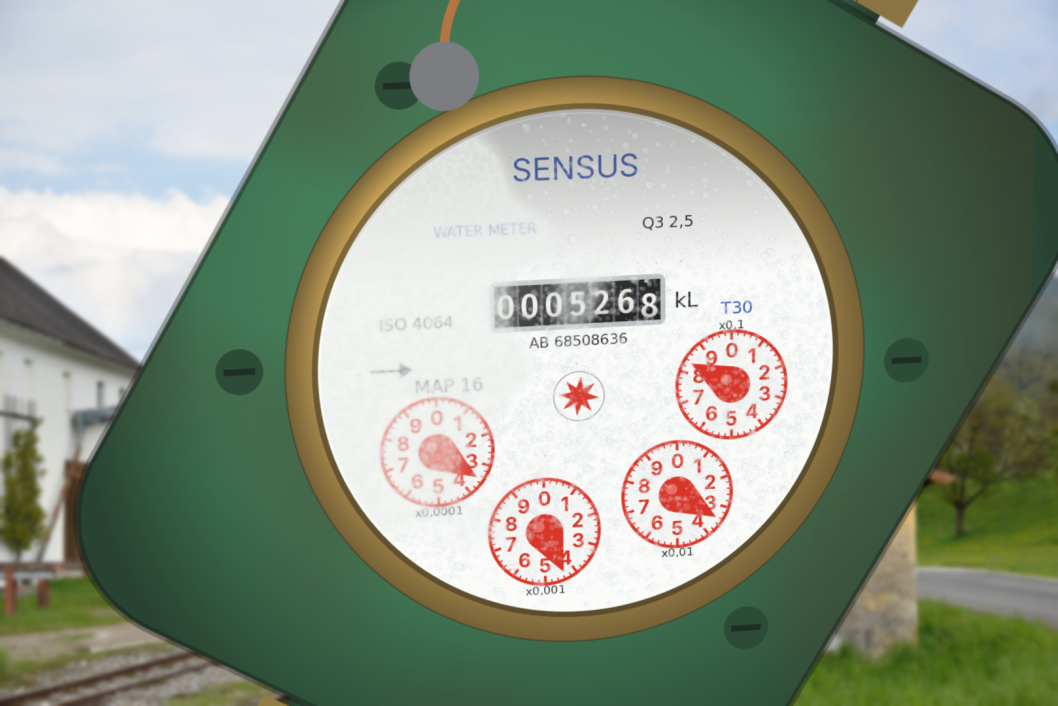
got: 5267.8343 kL
